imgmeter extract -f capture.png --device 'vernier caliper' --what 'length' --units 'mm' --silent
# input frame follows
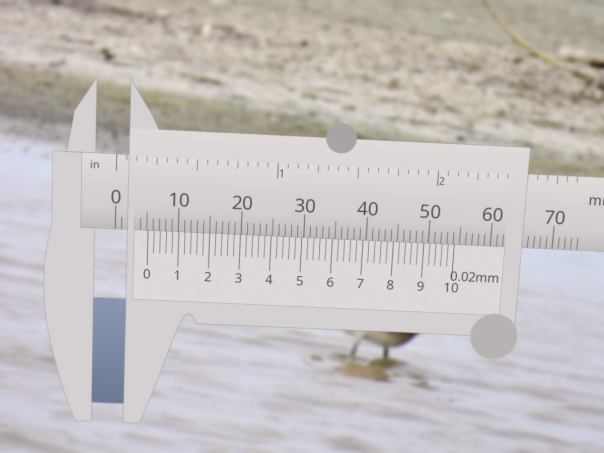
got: 5.2 mm
